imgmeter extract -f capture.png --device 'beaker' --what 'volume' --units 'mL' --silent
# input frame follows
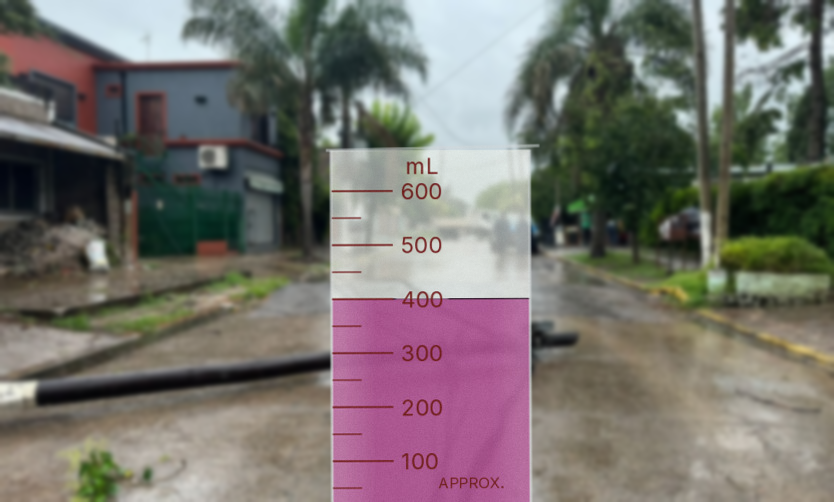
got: 400 mL
